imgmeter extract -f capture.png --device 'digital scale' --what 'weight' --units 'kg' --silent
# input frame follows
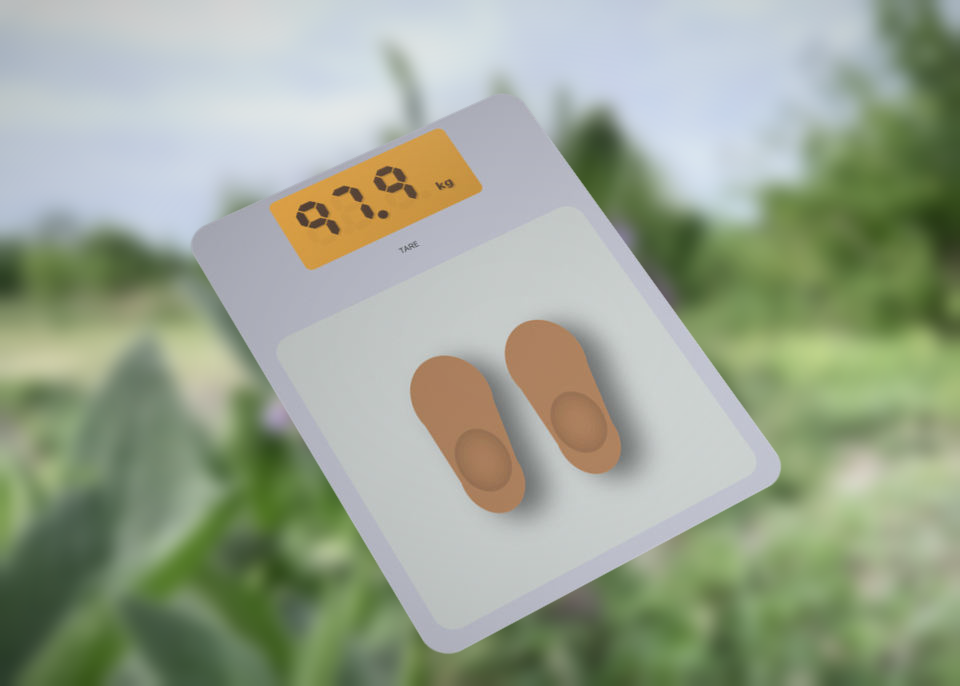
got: 97.9 kg
